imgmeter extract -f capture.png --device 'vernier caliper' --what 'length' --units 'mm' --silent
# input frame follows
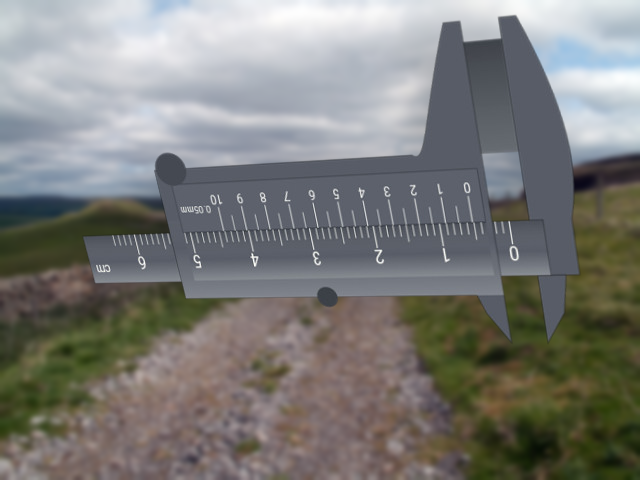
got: 5.2 mm
